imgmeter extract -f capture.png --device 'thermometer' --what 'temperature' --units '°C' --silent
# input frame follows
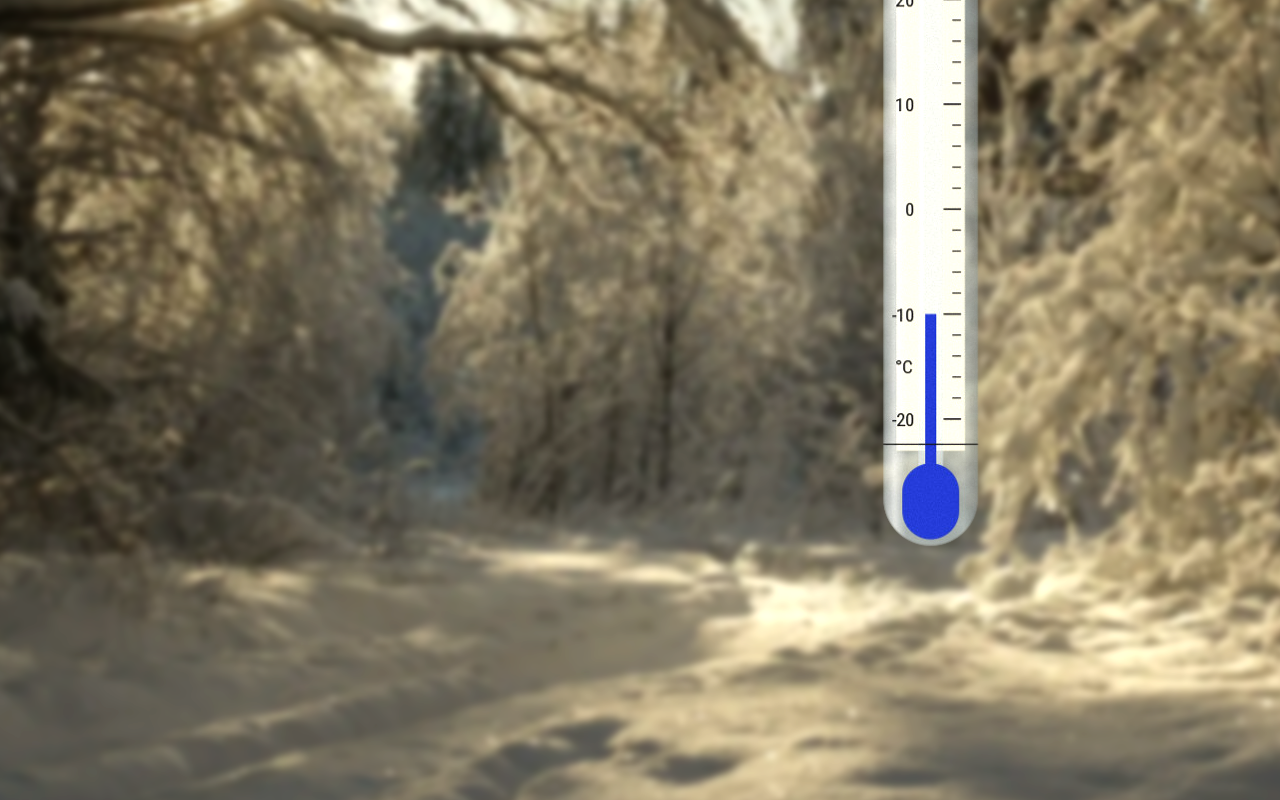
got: -10 °C
